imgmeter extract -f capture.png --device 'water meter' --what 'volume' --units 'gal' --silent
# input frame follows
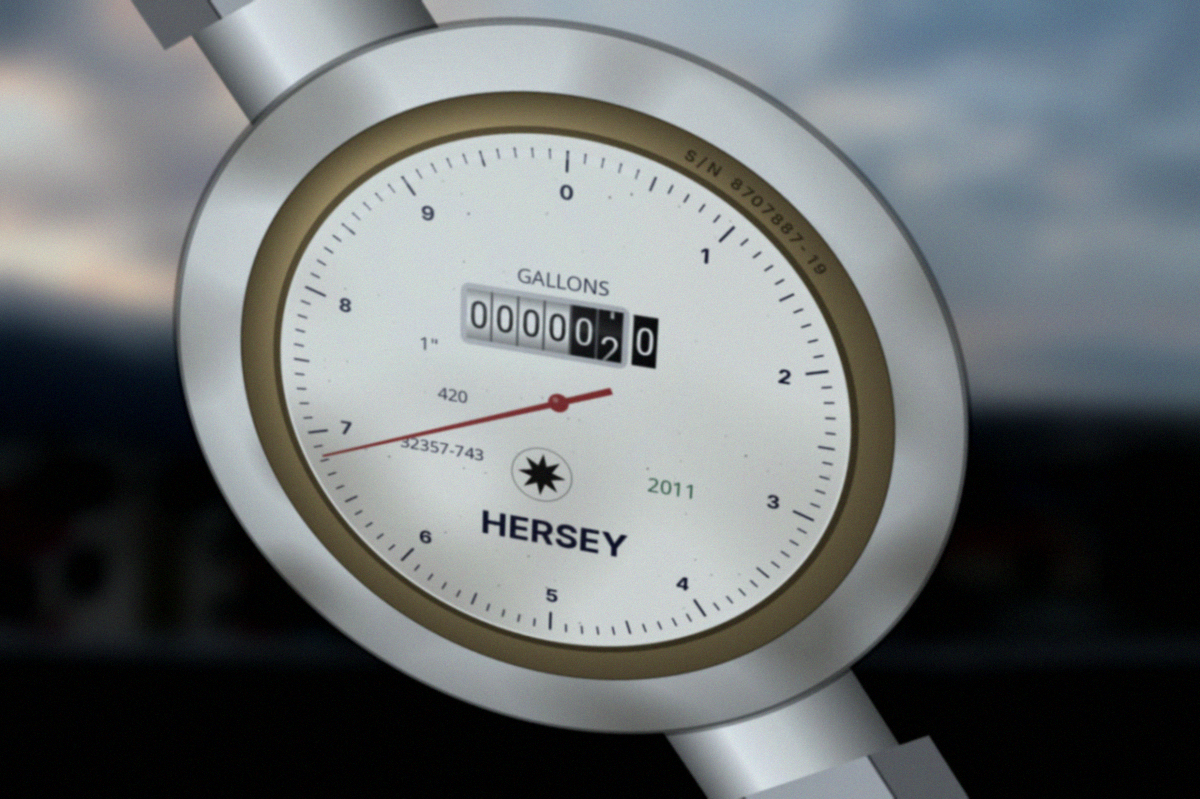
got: 16.8 gal
